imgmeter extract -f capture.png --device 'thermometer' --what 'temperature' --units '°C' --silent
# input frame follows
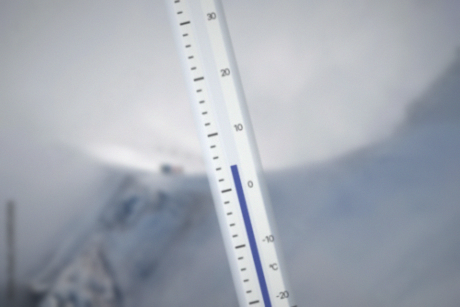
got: 4 °C
